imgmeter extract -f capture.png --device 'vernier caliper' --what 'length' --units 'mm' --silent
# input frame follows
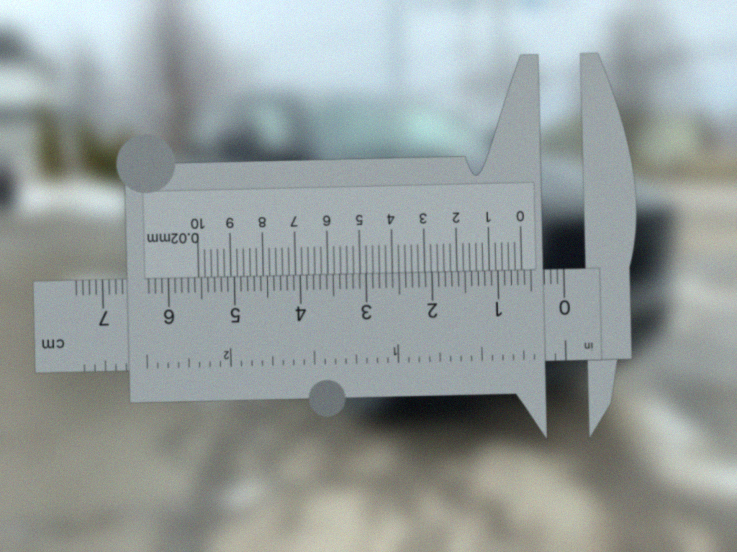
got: 6.4 mm
